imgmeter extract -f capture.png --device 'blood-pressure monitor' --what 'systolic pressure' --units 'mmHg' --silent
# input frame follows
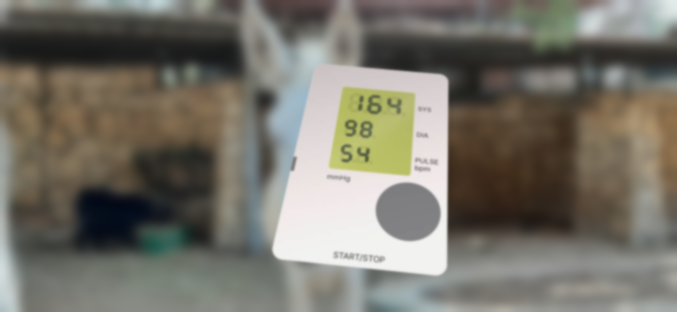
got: 164 mmHg
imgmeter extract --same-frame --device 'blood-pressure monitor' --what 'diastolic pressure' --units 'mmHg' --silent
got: 98 mmHg
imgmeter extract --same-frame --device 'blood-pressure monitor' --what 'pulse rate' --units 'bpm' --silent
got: 54 bpm
